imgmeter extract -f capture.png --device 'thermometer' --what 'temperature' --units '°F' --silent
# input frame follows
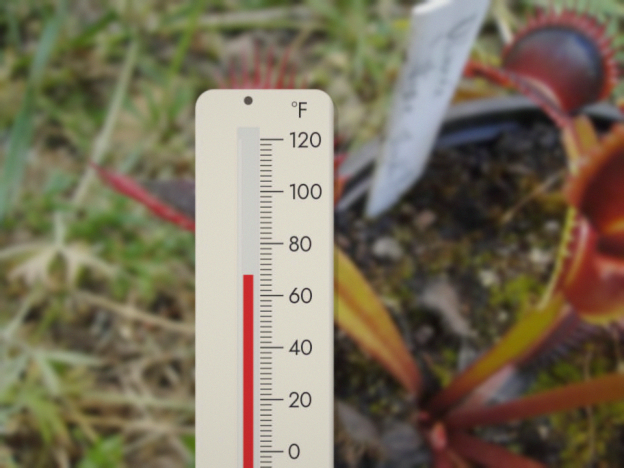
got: 68 °F
